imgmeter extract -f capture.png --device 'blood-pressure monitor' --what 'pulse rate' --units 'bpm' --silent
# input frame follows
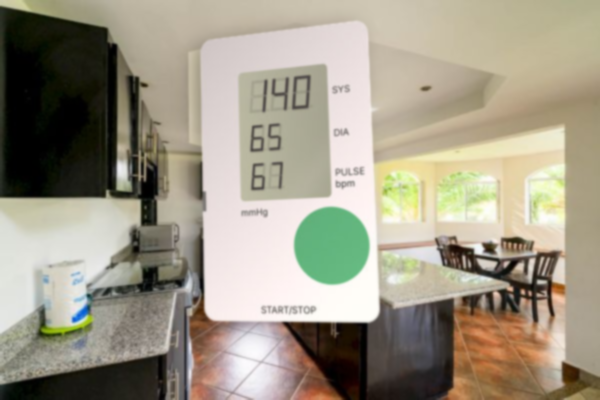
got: 67 bpm
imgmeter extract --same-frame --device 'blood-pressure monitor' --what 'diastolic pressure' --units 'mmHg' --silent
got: 65 mmHg
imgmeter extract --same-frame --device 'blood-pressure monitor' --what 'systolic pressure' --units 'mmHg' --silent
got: 140 mmHg
